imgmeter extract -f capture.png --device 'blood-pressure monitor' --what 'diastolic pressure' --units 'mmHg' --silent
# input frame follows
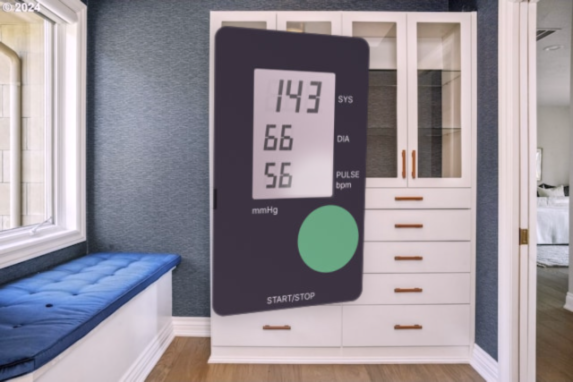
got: 66 mmHg
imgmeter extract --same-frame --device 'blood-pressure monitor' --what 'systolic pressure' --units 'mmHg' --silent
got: 143 mmHg
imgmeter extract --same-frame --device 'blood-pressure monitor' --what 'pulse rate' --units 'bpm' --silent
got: 56 bpm
